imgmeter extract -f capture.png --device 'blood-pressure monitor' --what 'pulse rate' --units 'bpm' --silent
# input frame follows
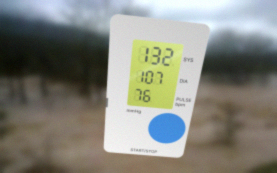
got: 76 bpm
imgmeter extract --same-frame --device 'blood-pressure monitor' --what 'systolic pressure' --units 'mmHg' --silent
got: 132 mmHg
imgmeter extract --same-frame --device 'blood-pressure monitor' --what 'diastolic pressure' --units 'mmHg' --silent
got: 107 mmHg
